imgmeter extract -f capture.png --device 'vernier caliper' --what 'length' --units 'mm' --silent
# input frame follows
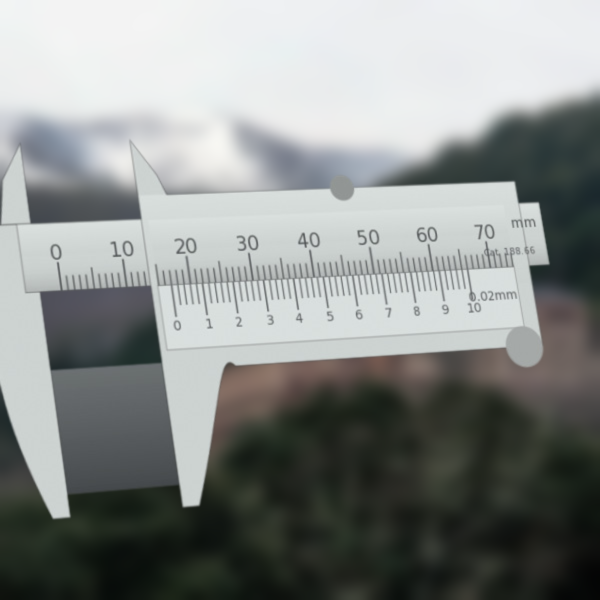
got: 17.0 mm
